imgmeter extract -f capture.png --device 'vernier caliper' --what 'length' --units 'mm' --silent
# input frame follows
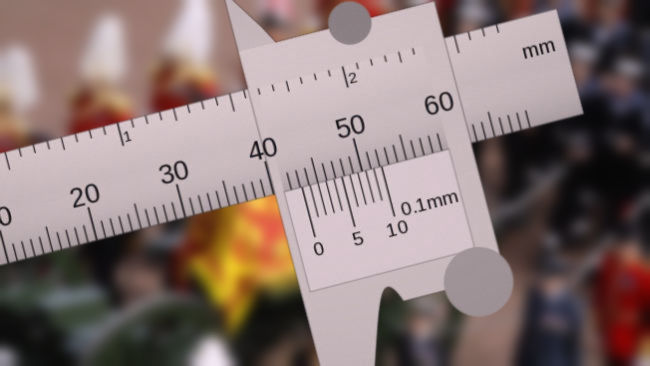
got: 43.2 mm
